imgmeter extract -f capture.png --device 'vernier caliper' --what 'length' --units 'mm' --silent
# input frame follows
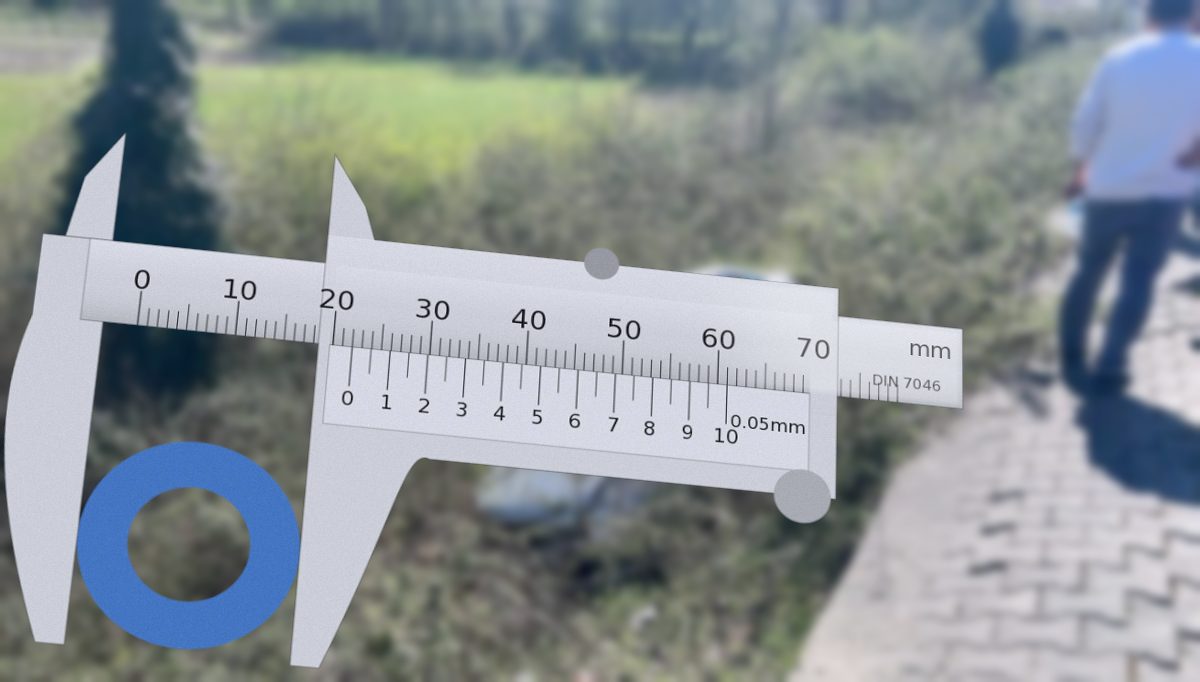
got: 22.0 mm
